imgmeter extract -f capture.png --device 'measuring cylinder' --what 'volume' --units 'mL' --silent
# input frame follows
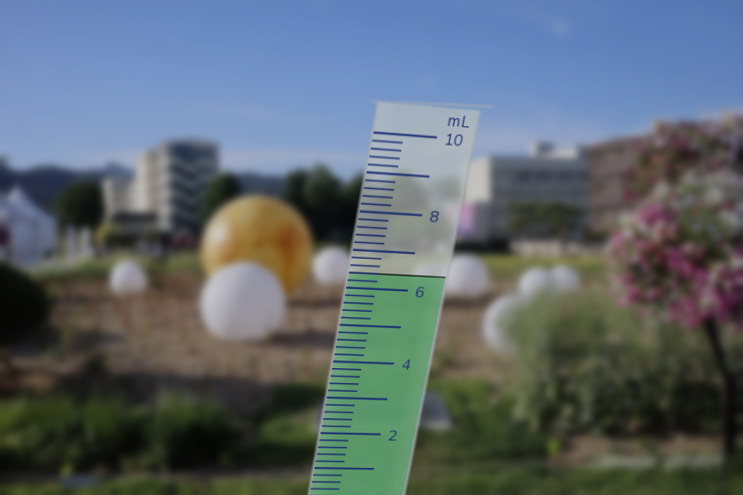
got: 6.4 mL
